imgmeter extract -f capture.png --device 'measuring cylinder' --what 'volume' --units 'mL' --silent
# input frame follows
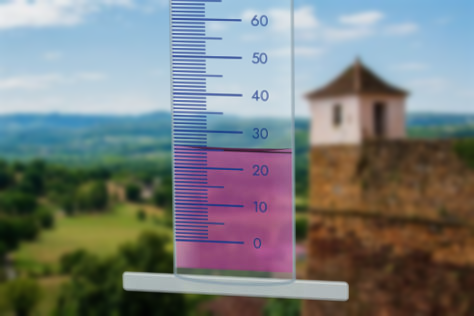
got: 25 mL
